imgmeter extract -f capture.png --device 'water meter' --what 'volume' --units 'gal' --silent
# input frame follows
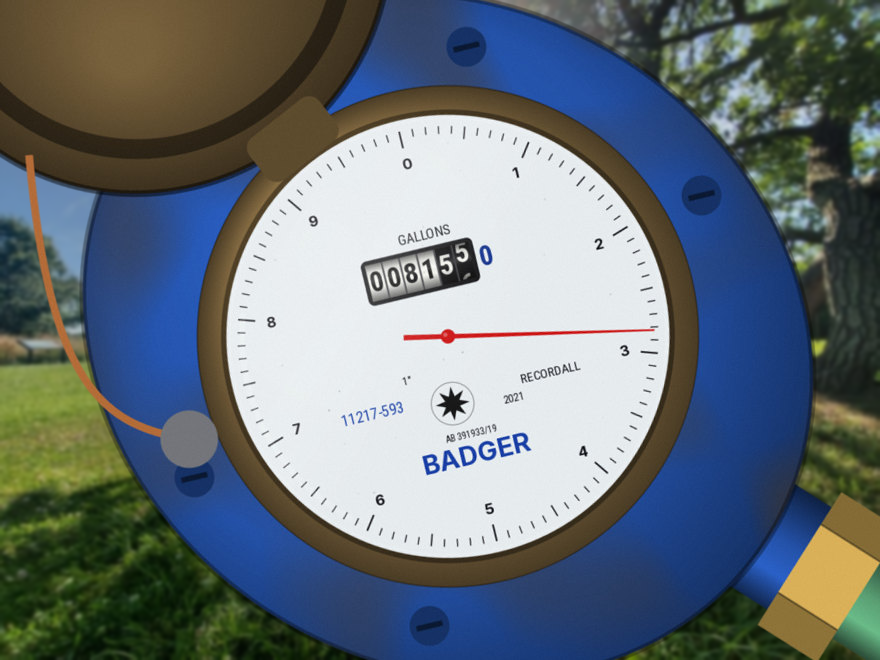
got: 81552.8 gal
